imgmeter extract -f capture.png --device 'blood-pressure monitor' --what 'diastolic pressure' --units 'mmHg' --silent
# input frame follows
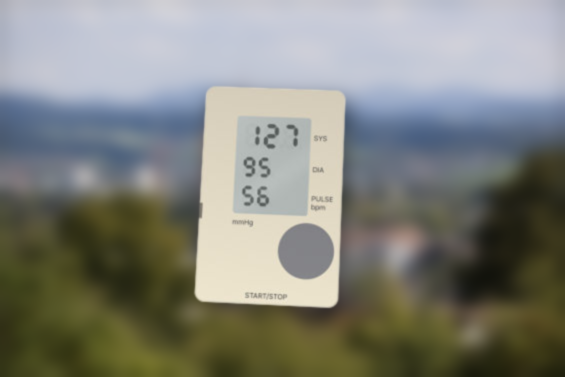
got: 95 mmHg
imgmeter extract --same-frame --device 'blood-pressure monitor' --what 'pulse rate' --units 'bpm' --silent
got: 56 bpm
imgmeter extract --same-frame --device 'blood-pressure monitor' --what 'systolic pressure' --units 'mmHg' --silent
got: 127 mmHg
